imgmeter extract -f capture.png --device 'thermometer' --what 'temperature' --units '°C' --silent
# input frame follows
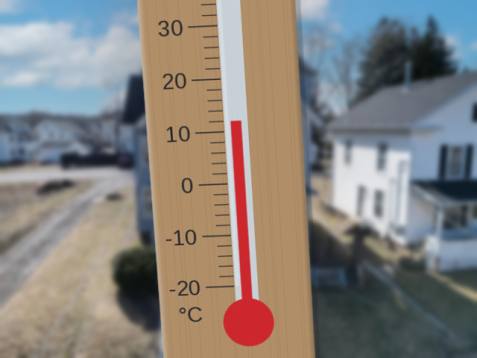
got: 12 °C
